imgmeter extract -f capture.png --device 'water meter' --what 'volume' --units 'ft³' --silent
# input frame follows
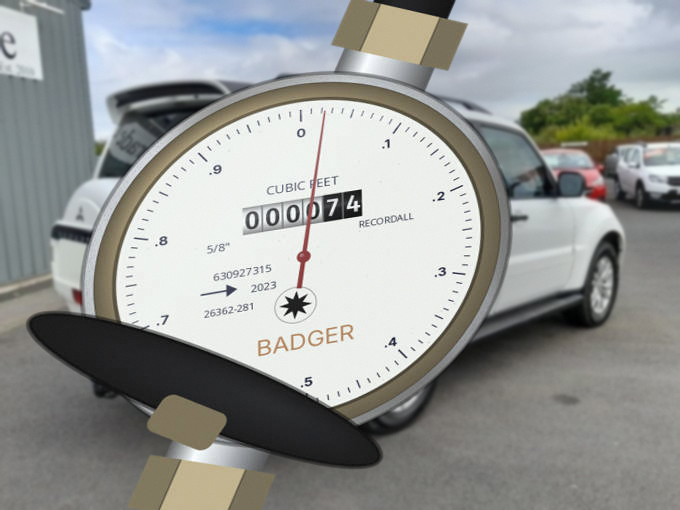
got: 74.02 ft³
